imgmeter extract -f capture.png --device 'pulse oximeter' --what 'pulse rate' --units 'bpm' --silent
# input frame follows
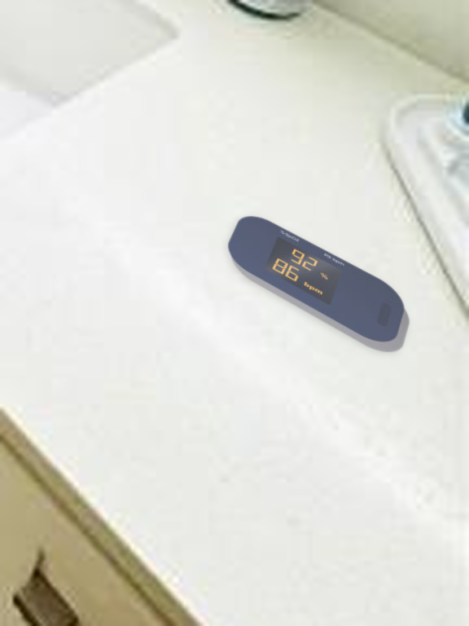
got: 86 bpm
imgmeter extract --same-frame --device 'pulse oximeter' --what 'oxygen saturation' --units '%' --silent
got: 92 %
